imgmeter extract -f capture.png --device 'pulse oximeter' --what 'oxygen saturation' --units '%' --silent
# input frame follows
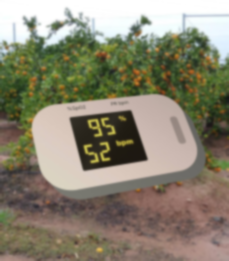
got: 95 %
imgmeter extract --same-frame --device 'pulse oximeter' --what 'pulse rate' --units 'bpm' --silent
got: 52 bpm
